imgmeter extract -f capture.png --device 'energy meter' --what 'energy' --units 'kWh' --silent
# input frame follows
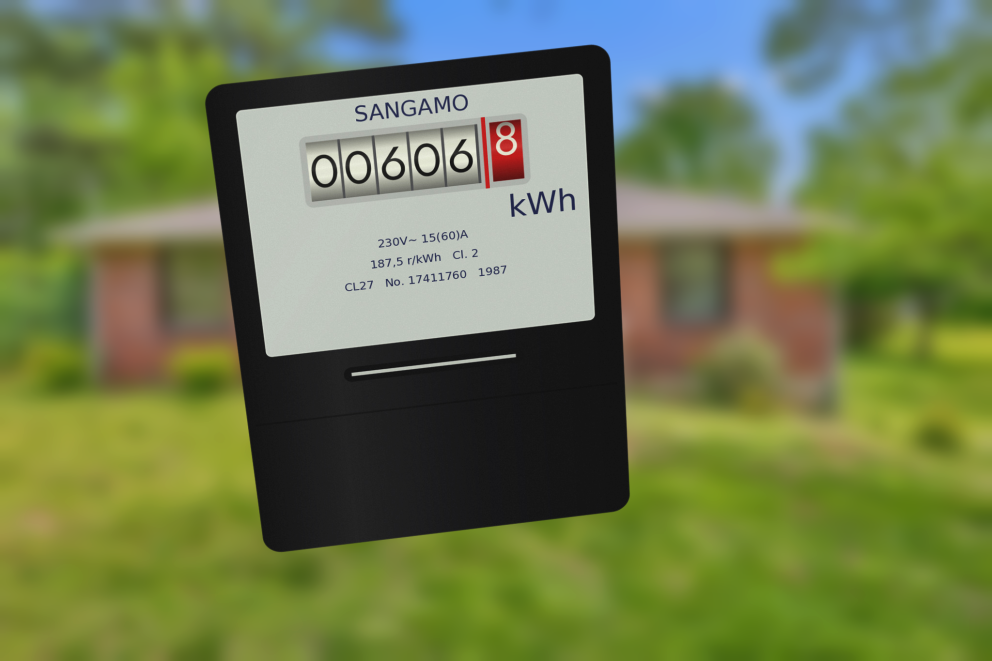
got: 606.8 kWh
